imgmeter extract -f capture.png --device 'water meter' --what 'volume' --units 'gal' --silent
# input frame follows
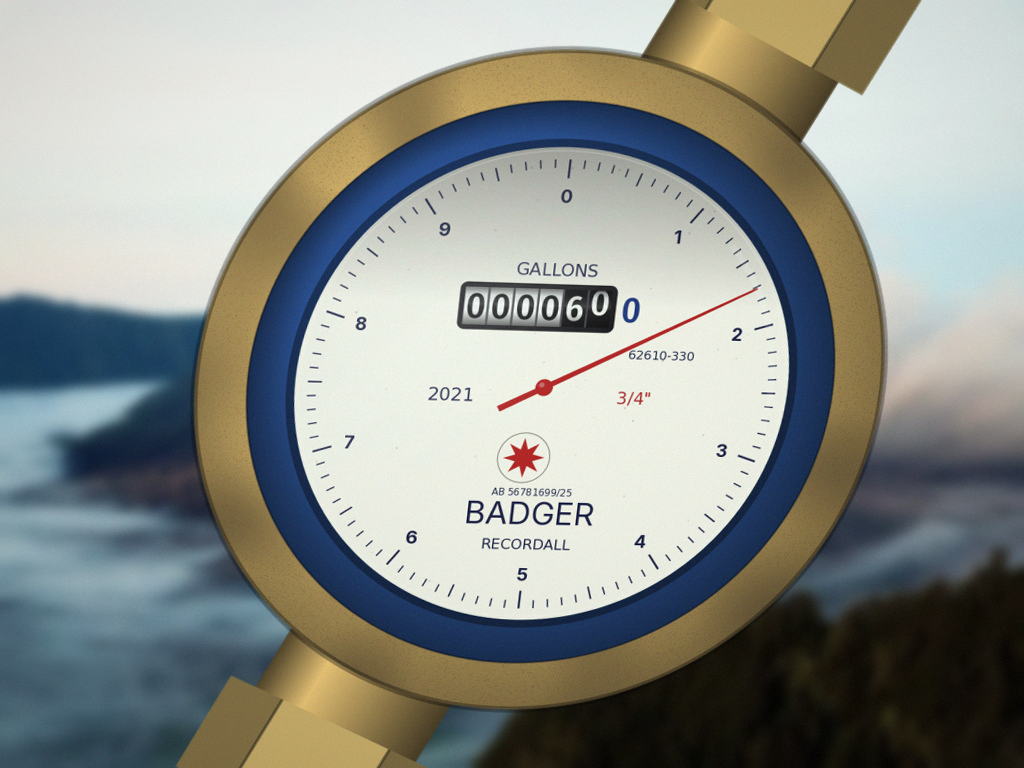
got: 601.7 gal
